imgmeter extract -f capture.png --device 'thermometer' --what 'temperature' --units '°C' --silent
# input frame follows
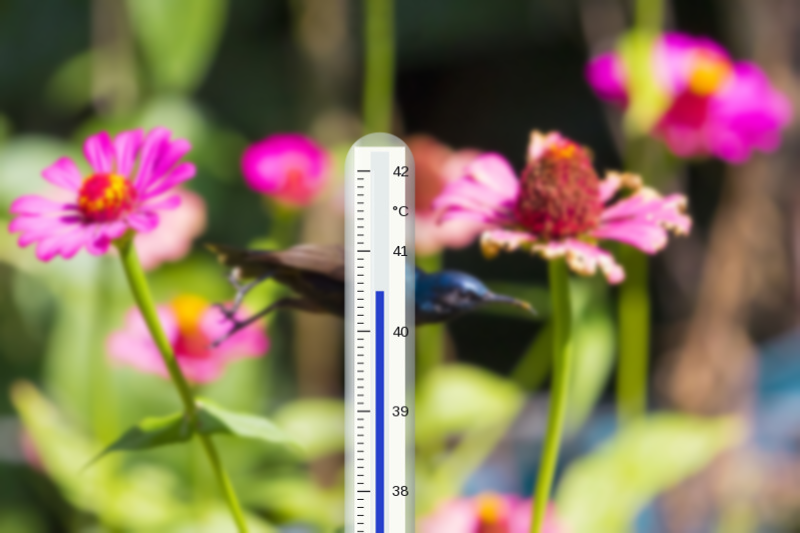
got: 40.5 °C
